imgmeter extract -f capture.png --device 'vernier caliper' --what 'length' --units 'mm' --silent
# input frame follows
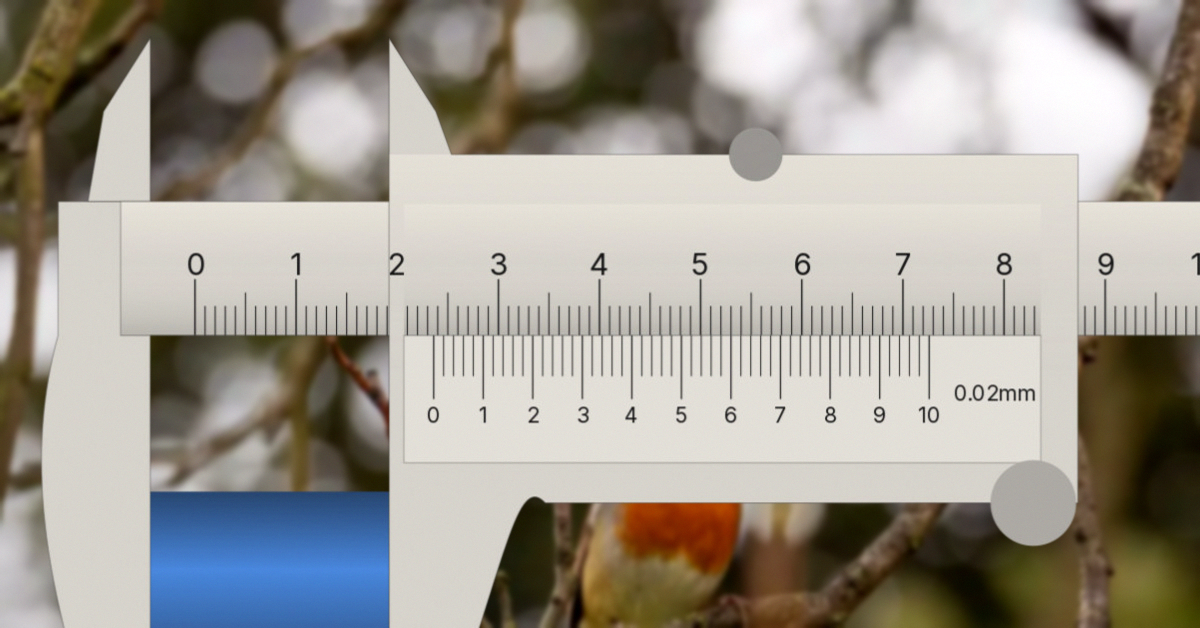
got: 23.6 mm
